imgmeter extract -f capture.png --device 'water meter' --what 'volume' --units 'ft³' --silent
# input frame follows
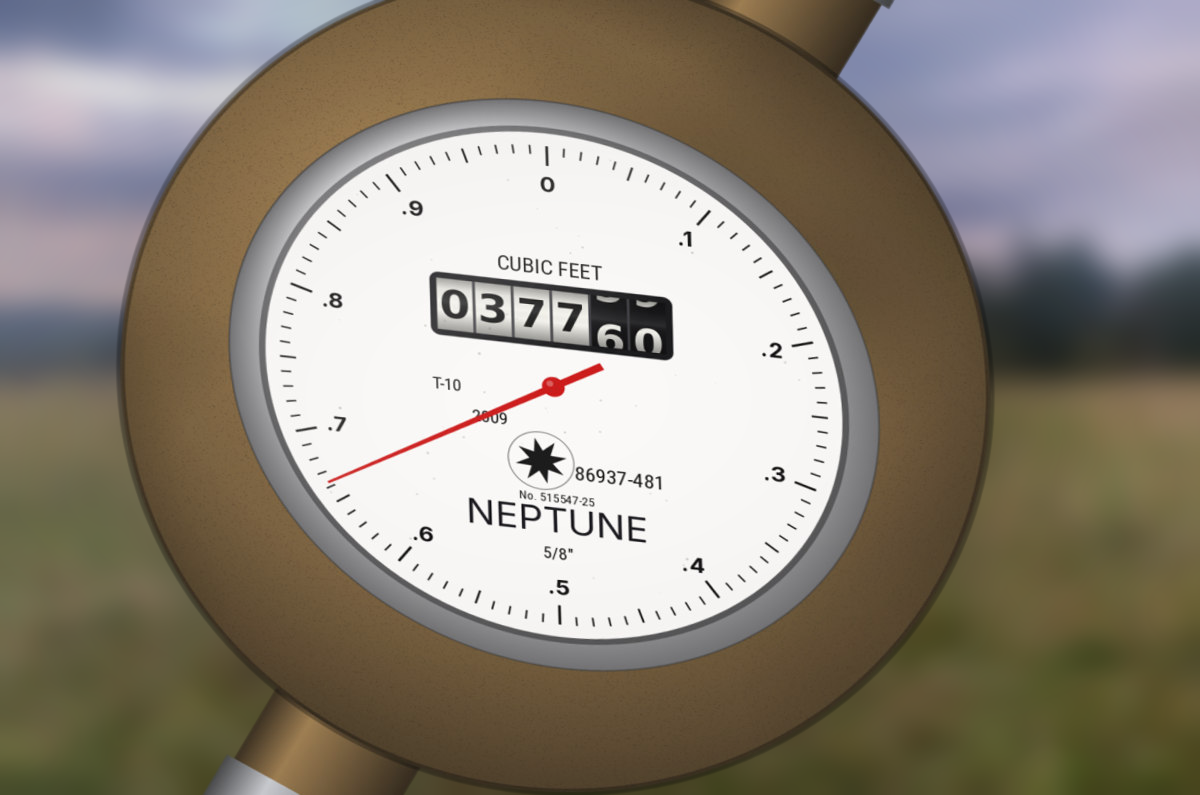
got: 37759.66 ft³
